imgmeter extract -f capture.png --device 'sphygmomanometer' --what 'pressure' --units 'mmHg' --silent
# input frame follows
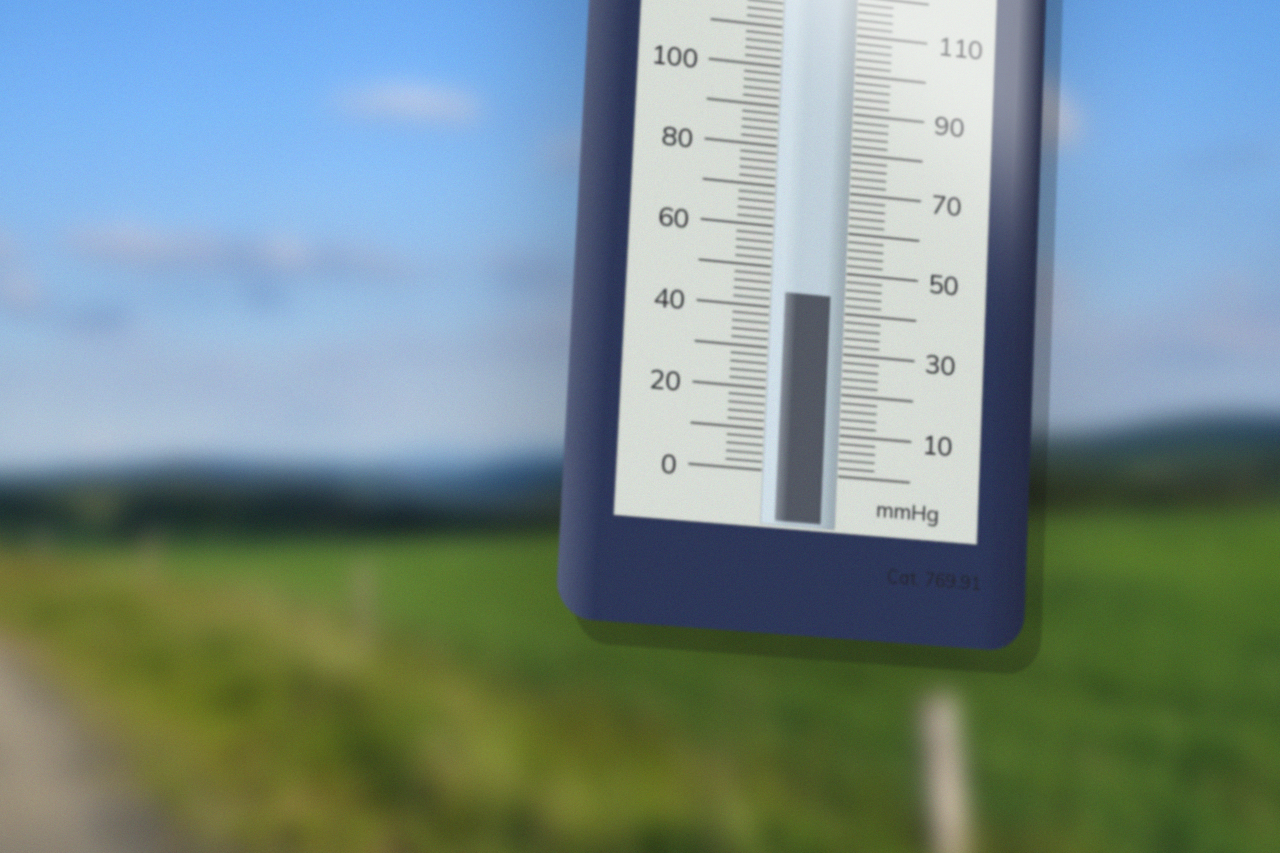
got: 44 mmHg
